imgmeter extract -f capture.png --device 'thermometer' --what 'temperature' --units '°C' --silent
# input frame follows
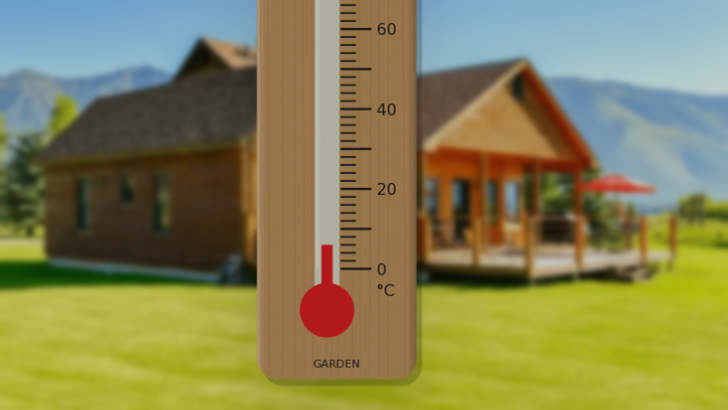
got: 6 °C
